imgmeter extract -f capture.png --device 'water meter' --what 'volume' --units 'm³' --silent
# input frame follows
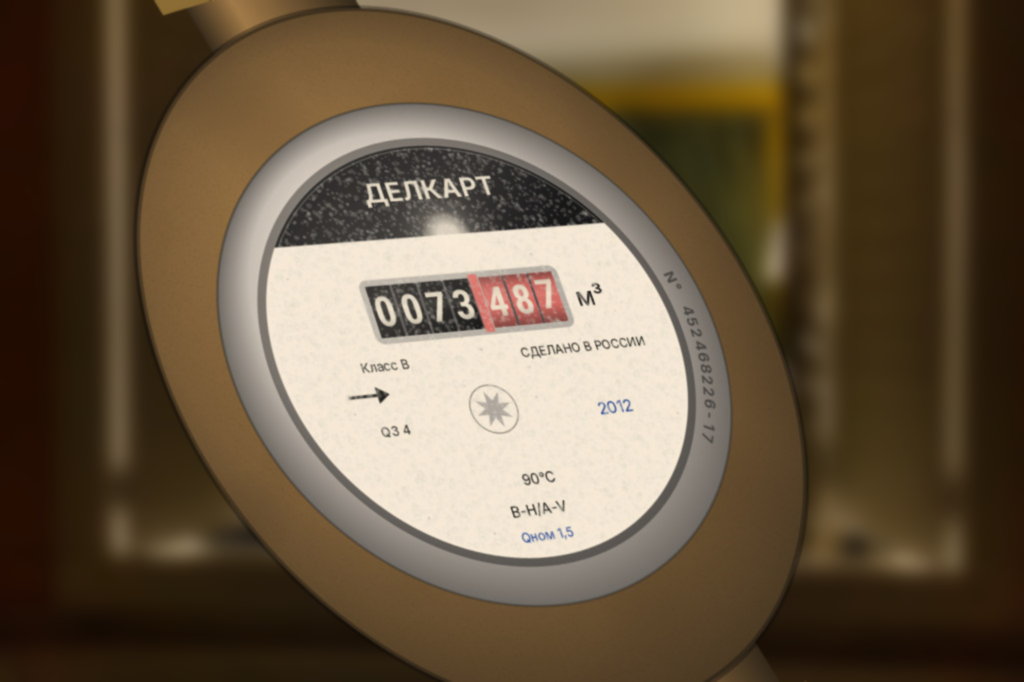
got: 73.487 m³
